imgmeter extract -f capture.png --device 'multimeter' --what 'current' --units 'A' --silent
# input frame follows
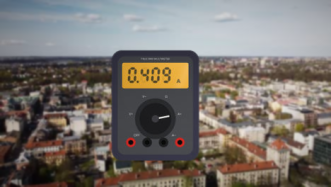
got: 0.409 A
